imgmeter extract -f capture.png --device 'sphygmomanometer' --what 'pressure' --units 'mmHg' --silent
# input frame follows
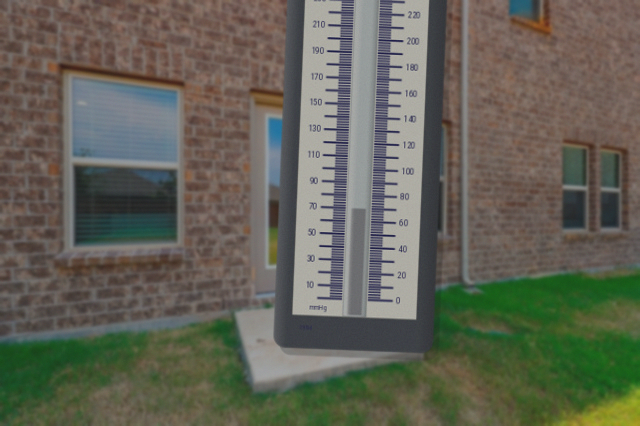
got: 70 mmHg
